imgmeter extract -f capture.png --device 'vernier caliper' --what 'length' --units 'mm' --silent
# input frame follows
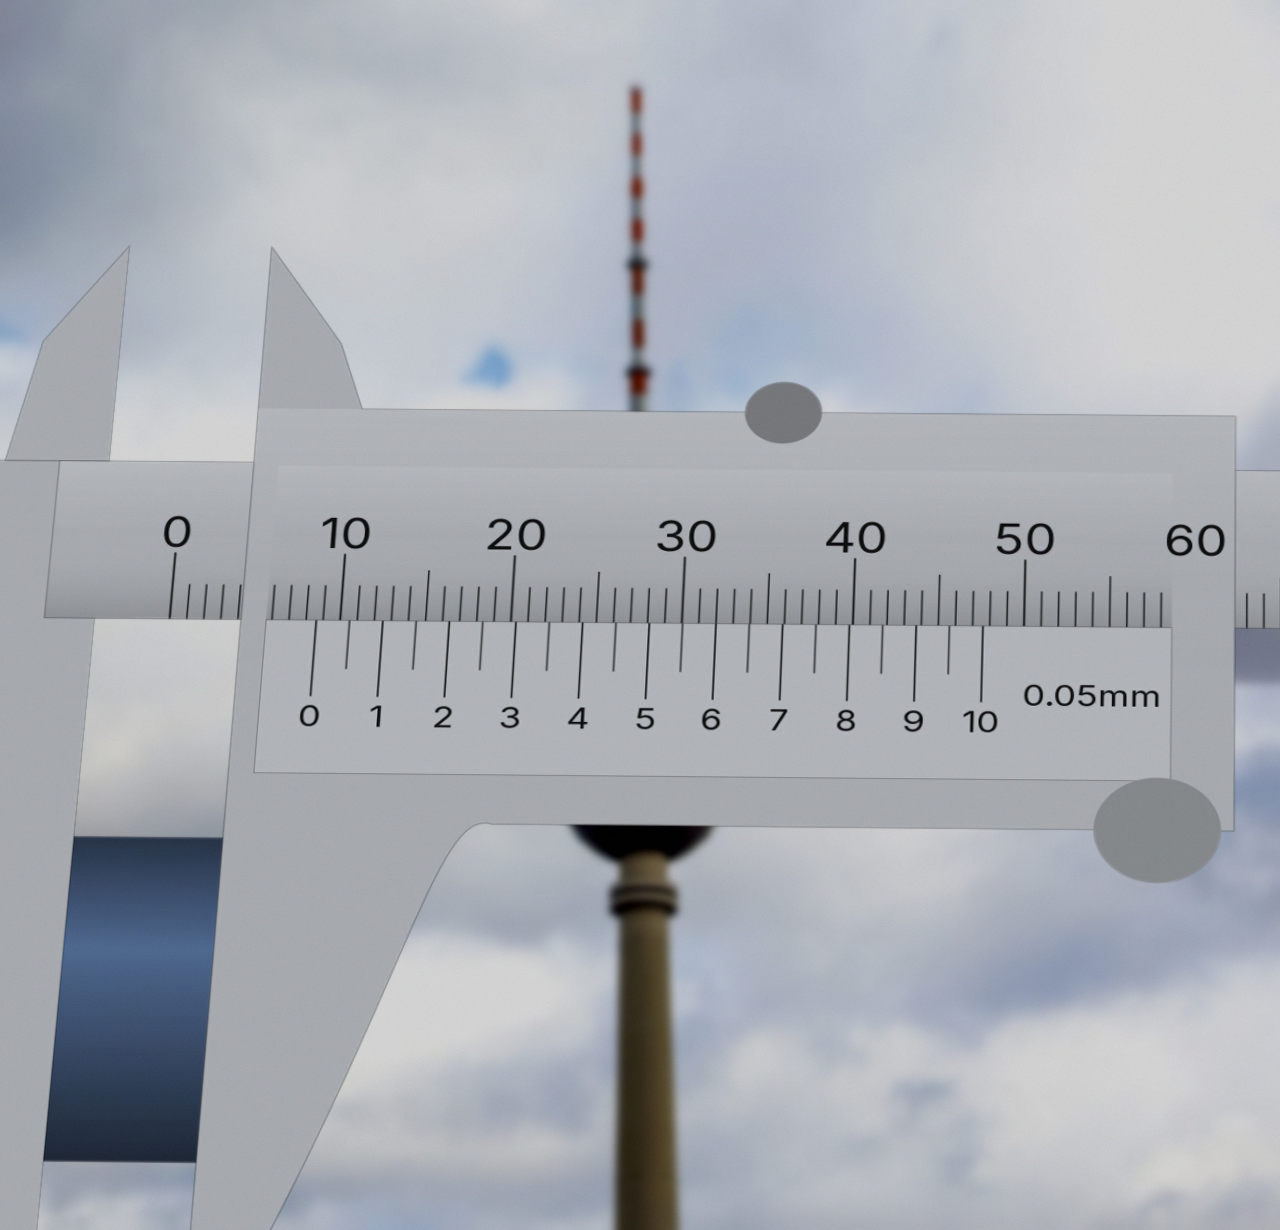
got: 8.6 mm
